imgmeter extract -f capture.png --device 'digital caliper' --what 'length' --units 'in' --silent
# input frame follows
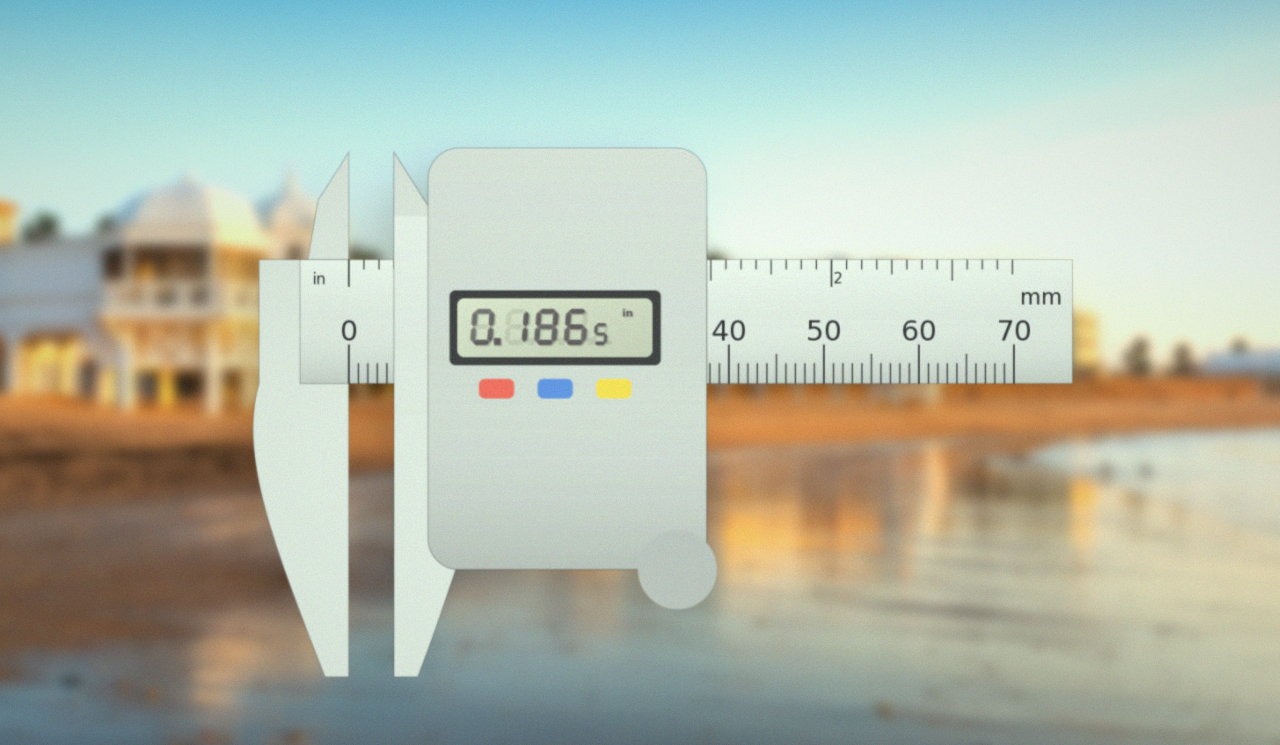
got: 0.1865 in
